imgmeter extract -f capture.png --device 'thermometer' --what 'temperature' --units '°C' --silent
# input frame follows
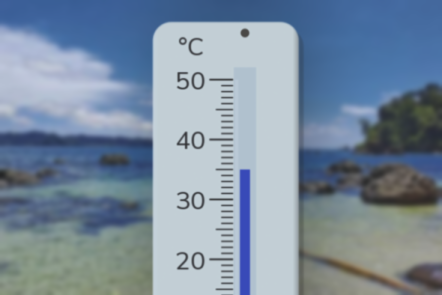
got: 35 °C
